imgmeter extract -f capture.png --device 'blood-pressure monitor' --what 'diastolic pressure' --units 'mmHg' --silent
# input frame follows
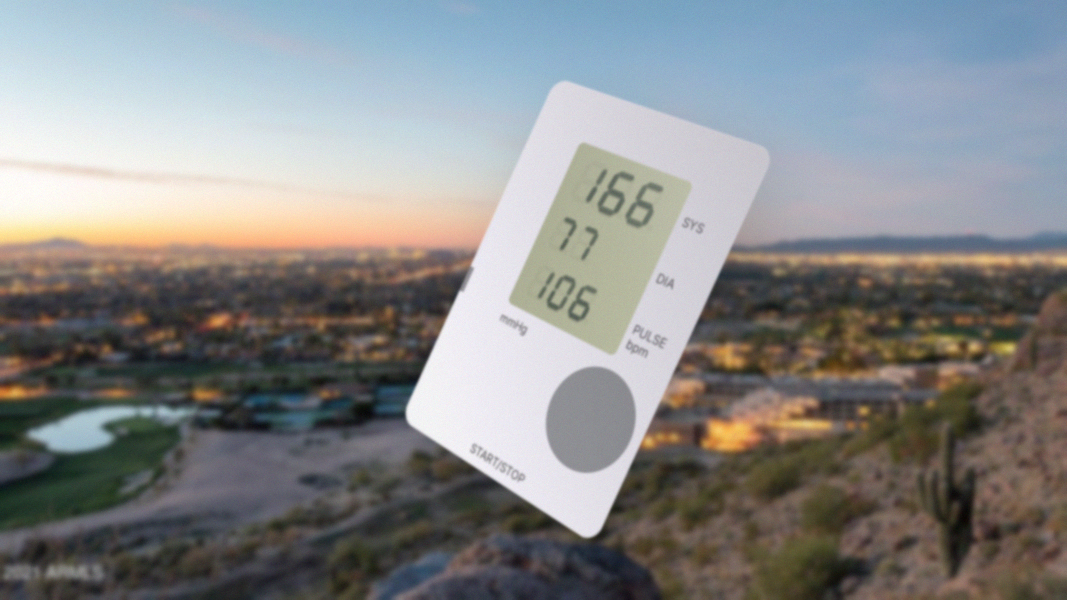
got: 77 mmHg
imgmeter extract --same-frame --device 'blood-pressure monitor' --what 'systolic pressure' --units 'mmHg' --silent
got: 166 mmHg
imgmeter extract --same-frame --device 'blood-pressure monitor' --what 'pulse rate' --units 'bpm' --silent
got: 106 bpm
